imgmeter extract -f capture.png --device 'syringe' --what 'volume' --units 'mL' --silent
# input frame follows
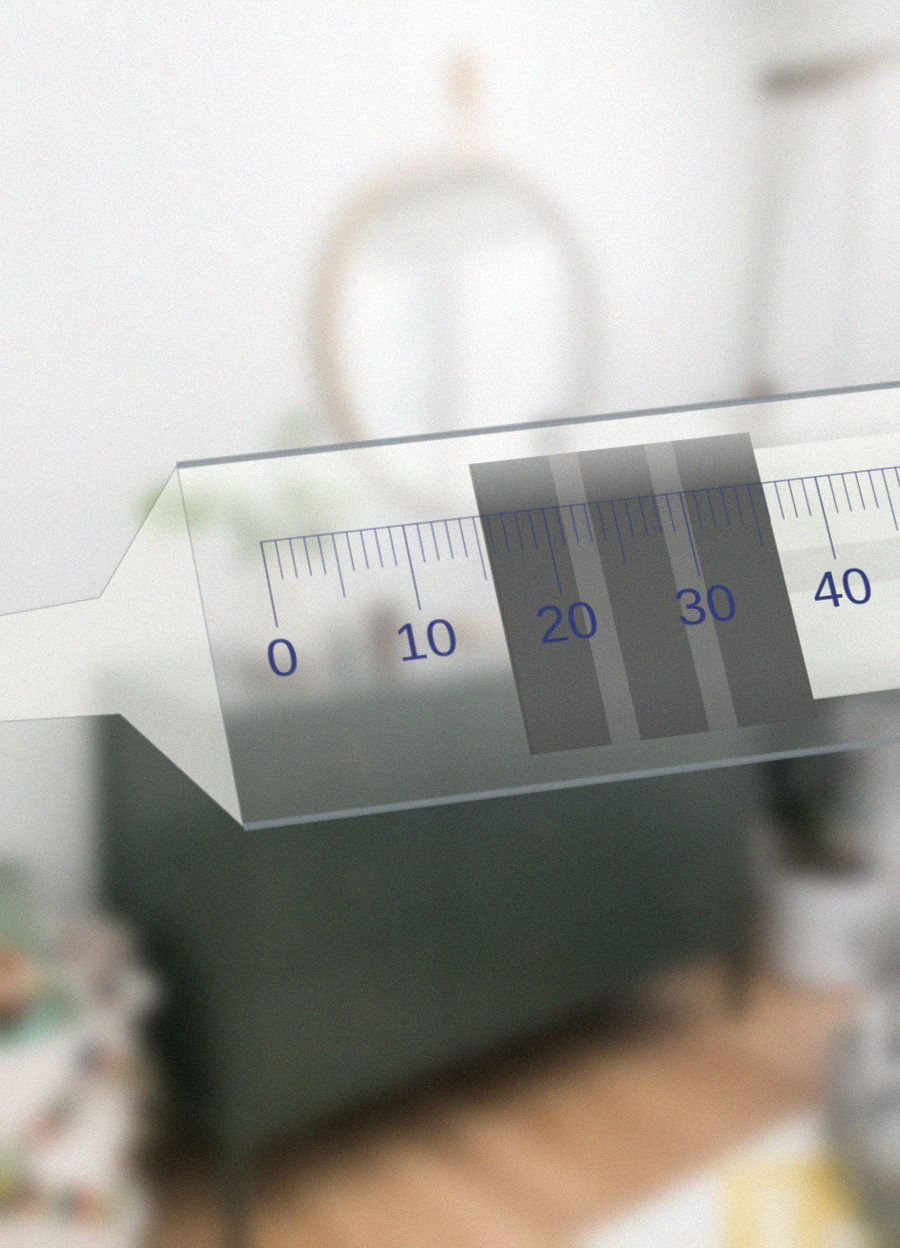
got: 15.5 mL
